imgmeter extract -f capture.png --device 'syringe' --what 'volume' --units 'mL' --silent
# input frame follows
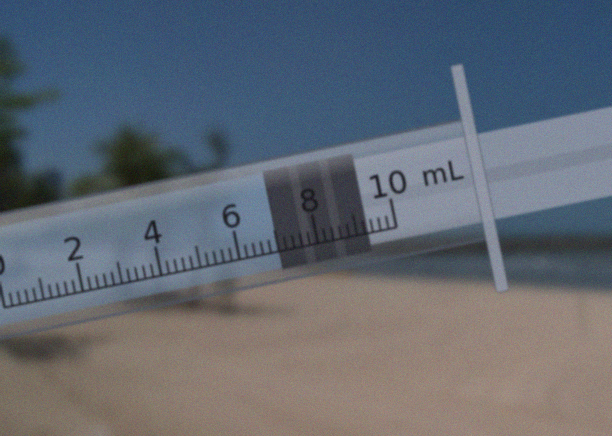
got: 7 mL
